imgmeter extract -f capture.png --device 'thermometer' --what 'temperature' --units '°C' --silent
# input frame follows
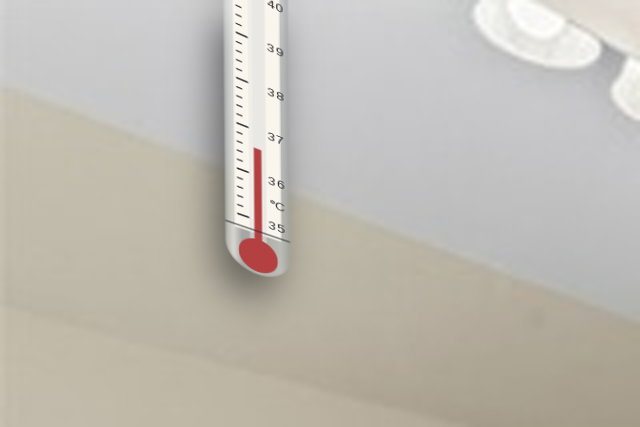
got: 36.6 °C
